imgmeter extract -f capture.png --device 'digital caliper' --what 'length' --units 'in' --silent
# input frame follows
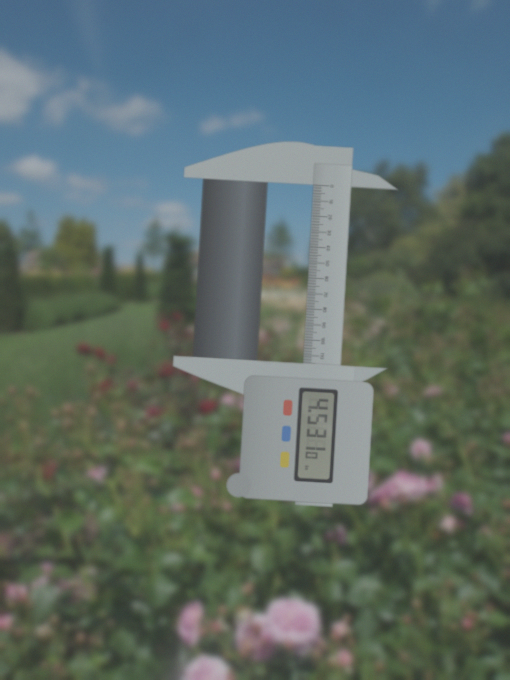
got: 4.5310 in
